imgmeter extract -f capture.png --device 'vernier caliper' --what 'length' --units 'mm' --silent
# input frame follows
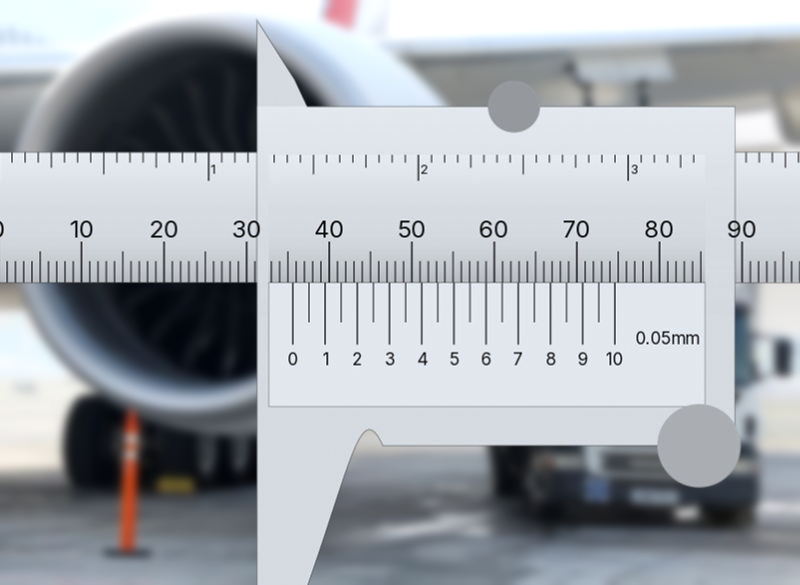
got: 35.6 mm
